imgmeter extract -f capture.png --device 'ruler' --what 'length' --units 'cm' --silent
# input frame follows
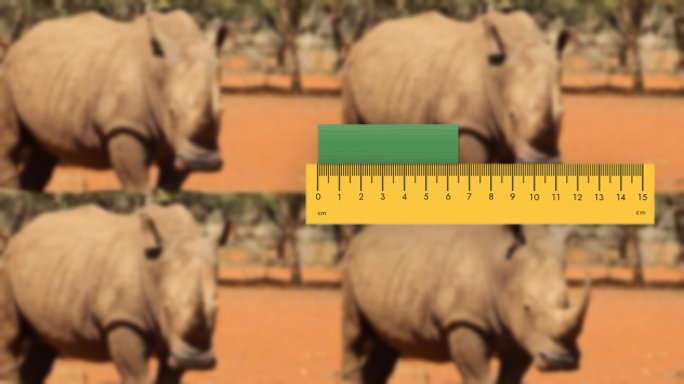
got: 6.5 cm
